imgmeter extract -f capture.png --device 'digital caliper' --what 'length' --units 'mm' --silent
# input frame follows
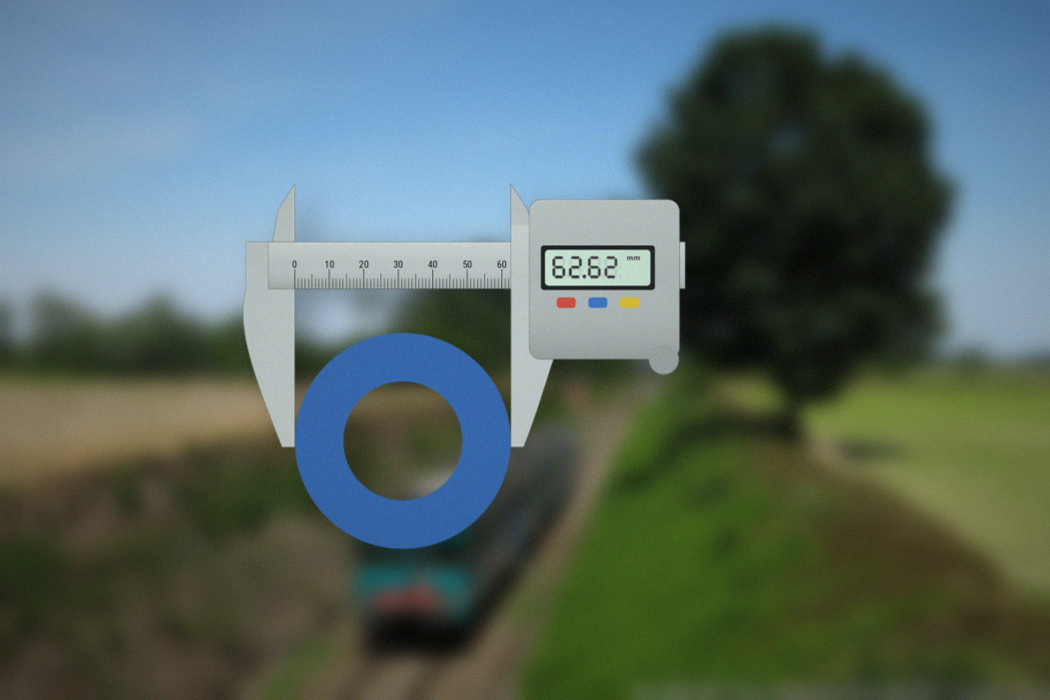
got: 62.62 mm
